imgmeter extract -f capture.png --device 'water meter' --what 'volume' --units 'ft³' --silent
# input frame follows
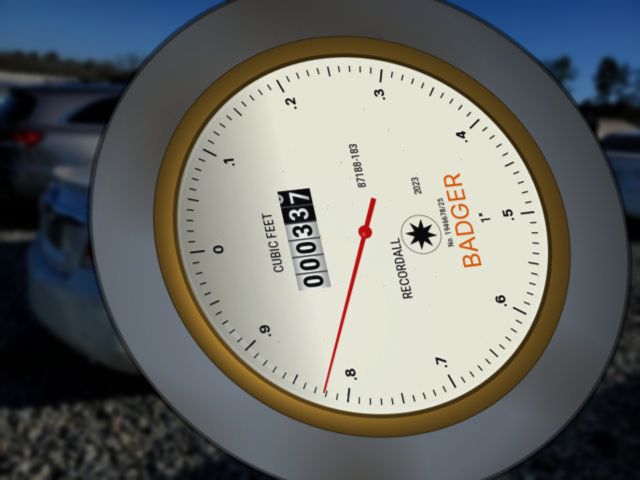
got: 336.82 ft³
